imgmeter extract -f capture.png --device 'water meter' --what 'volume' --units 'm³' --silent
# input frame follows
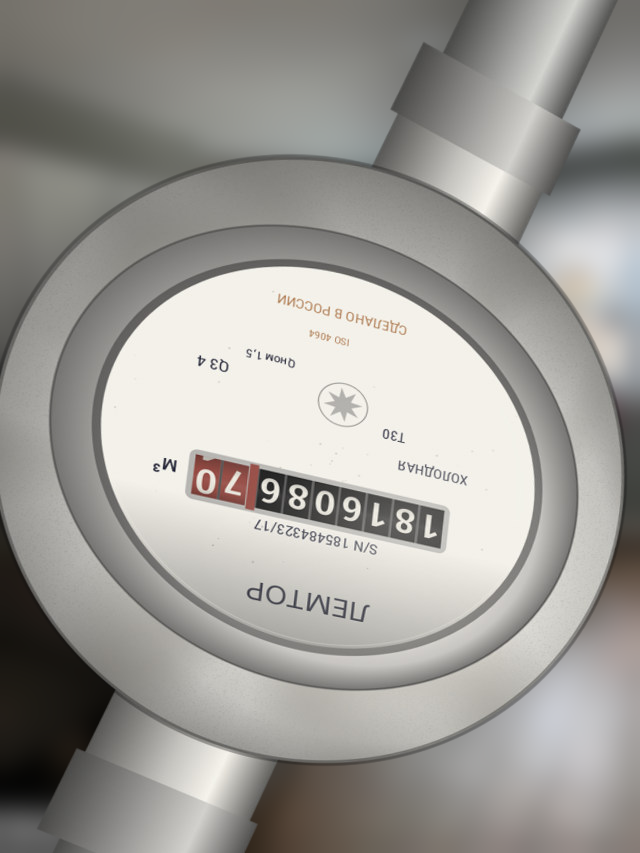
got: 1816086.70 m³
